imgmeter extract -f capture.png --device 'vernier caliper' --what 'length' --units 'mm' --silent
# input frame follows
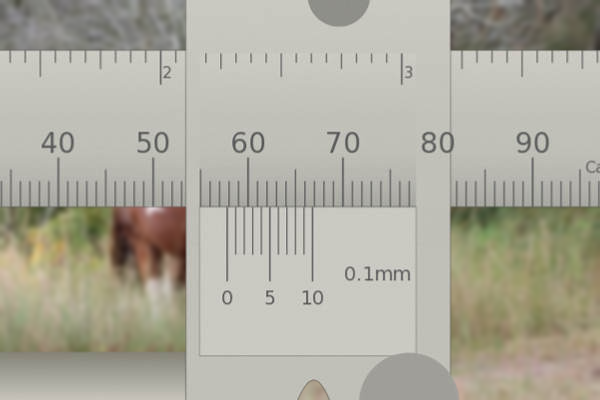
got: 57.8 mm
